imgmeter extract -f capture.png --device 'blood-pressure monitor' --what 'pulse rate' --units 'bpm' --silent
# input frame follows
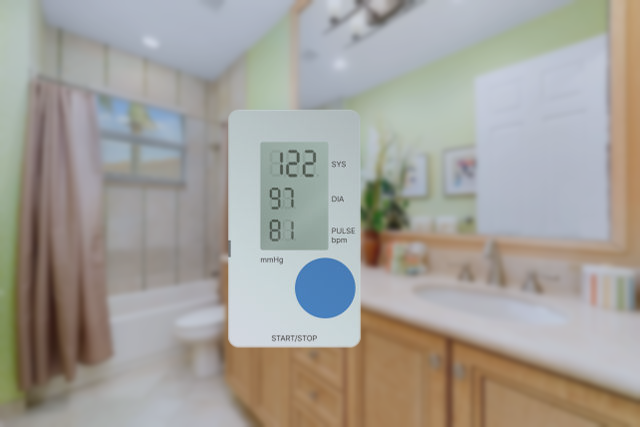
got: 81 bpm
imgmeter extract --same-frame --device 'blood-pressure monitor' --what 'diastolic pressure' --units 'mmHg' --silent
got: 97 mmHg
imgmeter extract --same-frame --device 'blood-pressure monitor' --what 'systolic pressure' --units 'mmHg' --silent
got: 122 mmHg
